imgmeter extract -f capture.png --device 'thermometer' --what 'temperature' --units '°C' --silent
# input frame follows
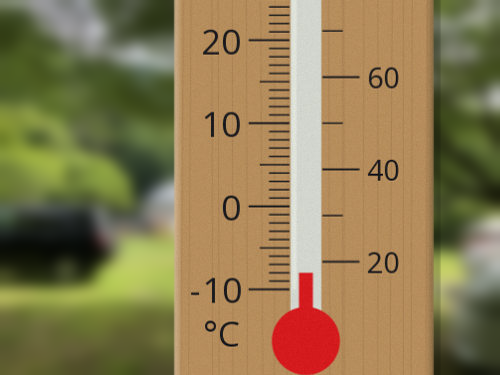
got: -8 °C
